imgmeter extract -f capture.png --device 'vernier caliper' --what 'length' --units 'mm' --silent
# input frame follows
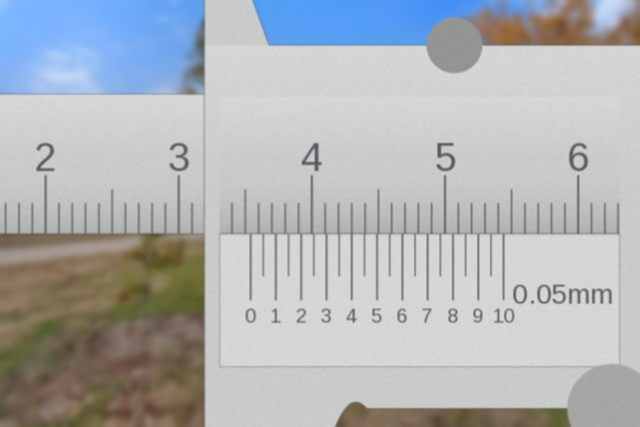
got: 35.4 mm
